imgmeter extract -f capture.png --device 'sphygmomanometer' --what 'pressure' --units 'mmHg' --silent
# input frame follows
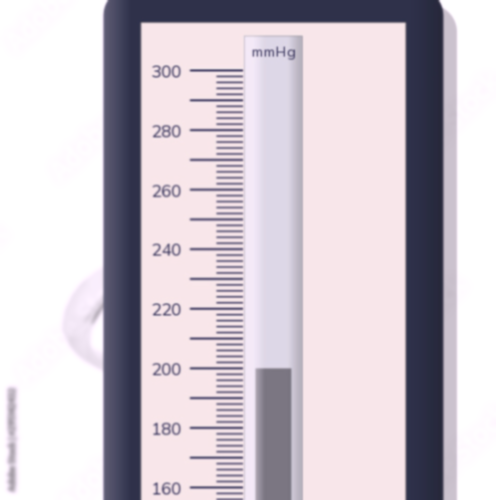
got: 200 mmHg
